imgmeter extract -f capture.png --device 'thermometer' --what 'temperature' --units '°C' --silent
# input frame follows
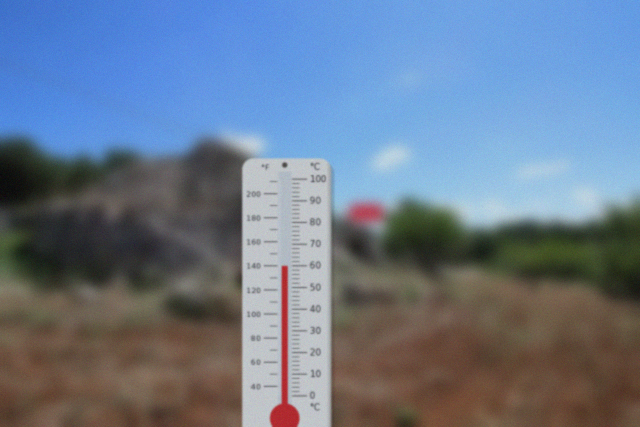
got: 60 °C
